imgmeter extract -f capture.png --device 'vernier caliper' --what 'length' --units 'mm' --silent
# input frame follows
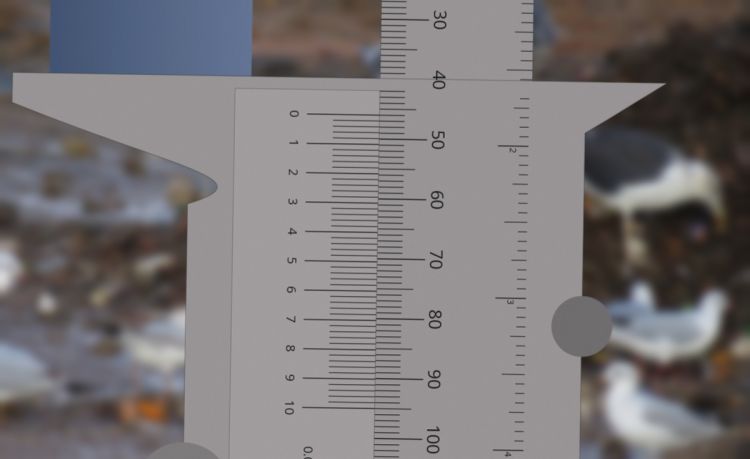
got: 46.0 mm
